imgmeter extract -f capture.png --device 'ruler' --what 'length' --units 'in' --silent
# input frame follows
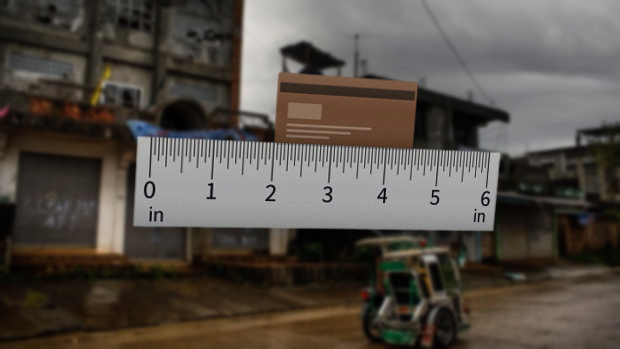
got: 2.5 in
